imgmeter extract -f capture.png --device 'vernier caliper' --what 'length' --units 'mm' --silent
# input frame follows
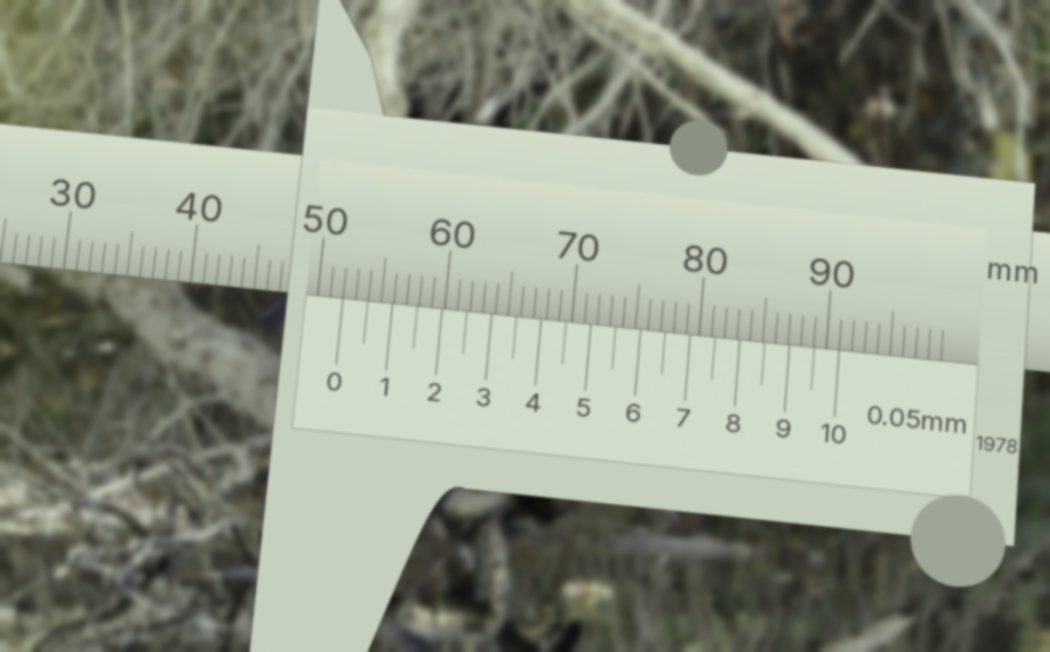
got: 52.0 mm
